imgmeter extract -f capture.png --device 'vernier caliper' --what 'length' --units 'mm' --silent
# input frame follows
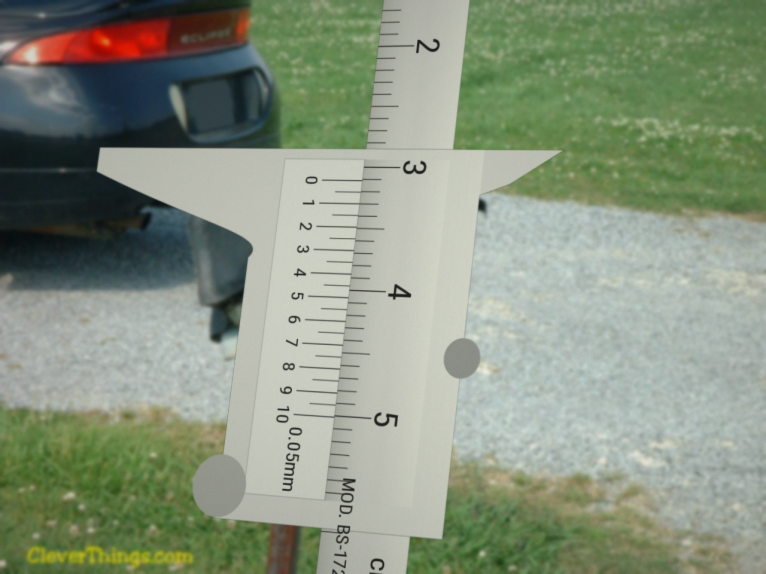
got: 31.1 mm
